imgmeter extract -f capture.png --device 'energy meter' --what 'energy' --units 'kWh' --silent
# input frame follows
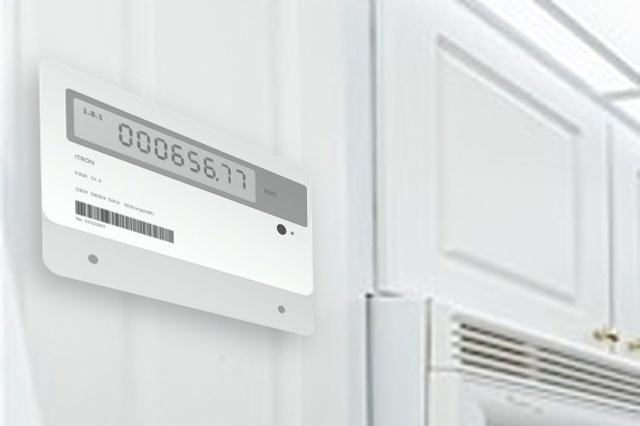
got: 656.77 kWh
